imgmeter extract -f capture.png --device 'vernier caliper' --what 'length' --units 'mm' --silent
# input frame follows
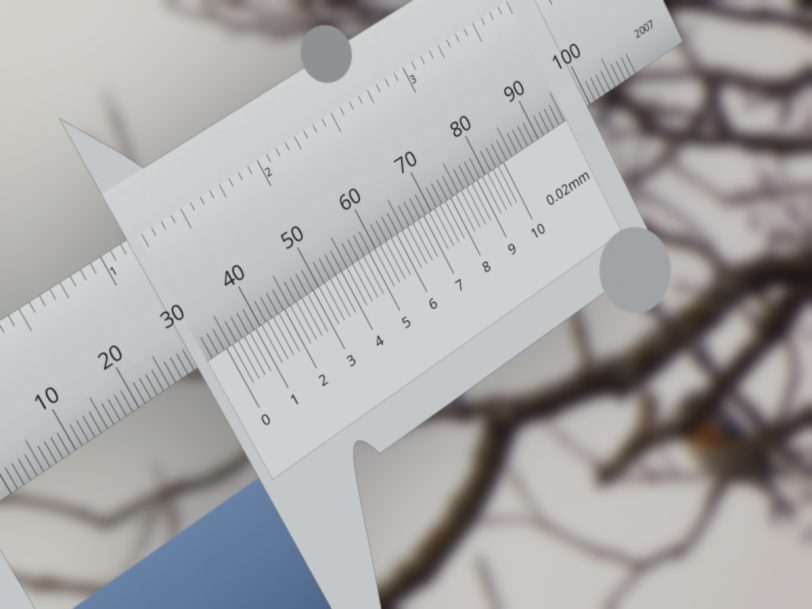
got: 34.4 mm
